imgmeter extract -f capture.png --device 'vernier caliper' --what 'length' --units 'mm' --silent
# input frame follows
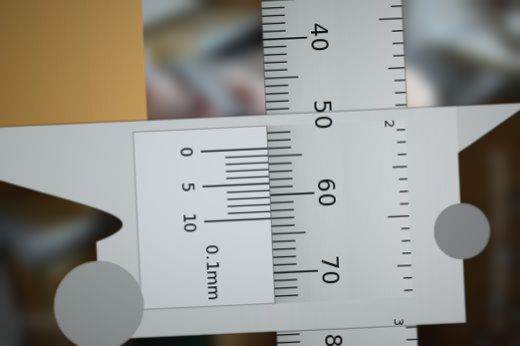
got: 54.0 mm
